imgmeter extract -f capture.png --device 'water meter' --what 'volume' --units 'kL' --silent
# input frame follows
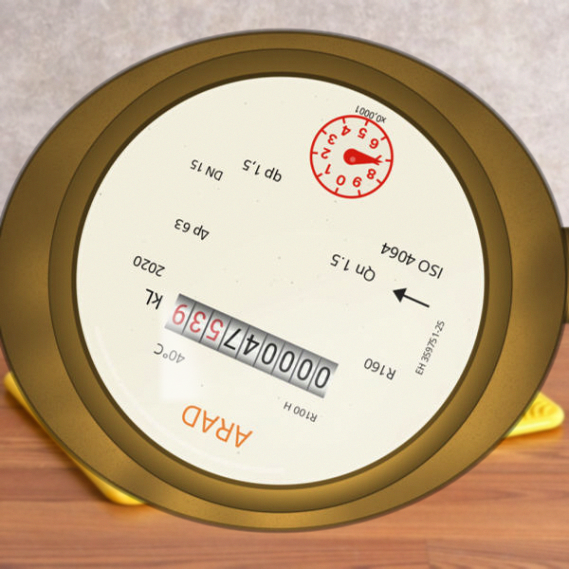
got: 47.5397 kL
